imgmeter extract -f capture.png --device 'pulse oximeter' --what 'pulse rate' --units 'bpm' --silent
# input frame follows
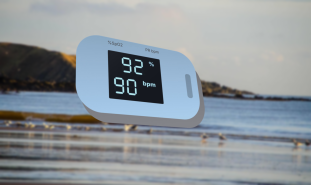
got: 90 bpm
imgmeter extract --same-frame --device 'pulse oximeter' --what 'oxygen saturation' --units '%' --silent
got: 92 %
